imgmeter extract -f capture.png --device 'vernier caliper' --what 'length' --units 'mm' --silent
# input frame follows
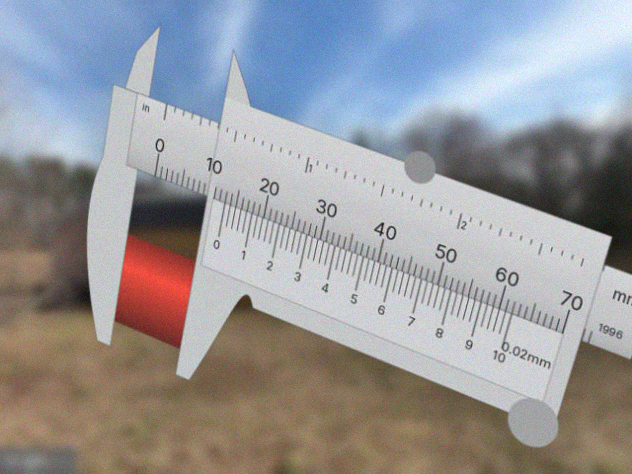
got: 13.0 mm
